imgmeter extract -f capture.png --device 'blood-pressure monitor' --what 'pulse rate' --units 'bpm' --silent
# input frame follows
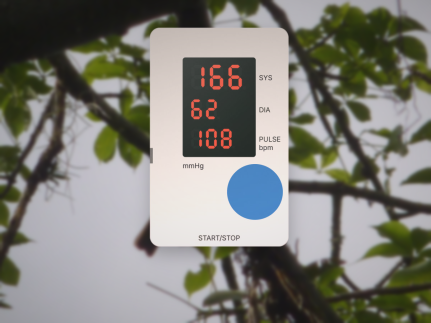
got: 108 bpm
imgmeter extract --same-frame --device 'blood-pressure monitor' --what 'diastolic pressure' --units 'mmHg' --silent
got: 62 mmHg
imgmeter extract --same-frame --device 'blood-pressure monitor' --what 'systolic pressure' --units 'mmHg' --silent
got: 166 mmHg
